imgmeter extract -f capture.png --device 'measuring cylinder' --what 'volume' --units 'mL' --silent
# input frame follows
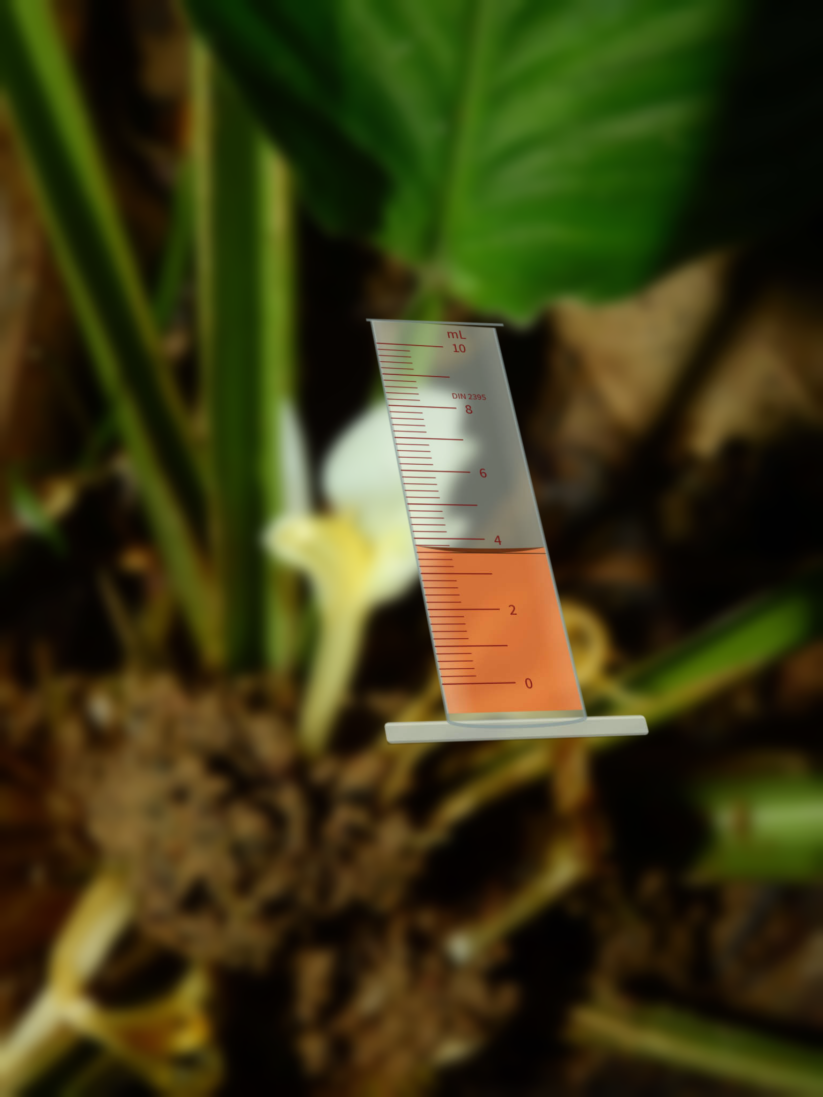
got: 3.6 mL
